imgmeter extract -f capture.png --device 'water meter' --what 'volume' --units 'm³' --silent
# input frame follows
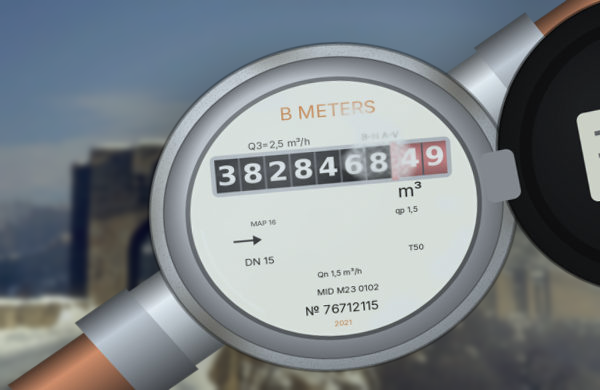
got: 3828468.49 m³
